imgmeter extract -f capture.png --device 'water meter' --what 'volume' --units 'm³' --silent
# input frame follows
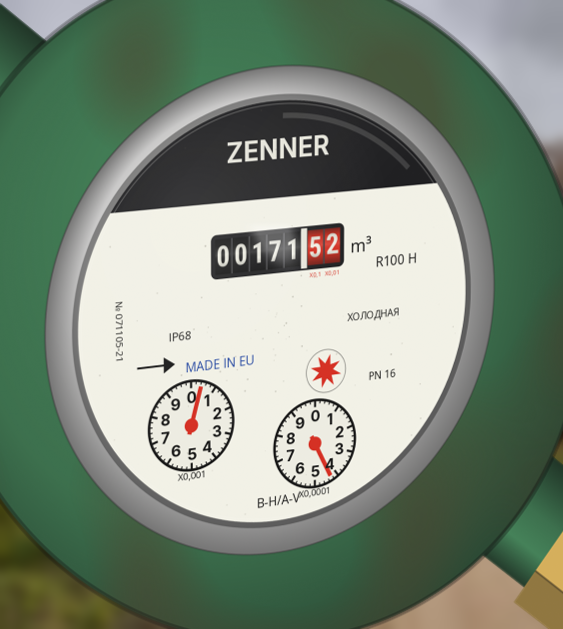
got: 171.5204 m³
